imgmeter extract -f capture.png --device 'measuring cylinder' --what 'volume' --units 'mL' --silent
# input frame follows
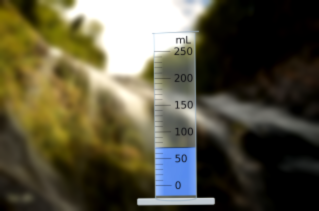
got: 70 mL
